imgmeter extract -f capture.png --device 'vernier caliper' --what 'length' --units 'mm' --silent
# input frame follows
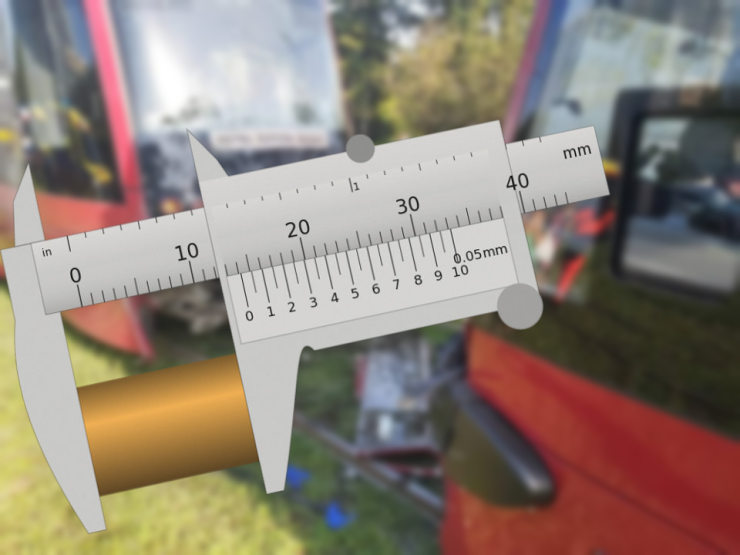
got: 14.2 mm
